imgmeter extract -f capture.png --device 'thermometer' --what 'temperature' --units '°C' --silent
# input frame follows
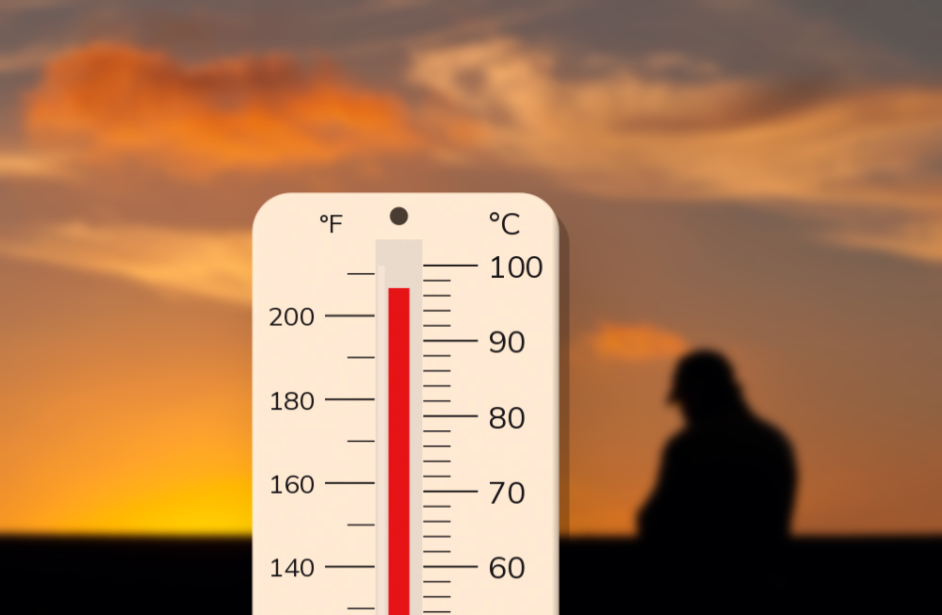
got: 97 °C
